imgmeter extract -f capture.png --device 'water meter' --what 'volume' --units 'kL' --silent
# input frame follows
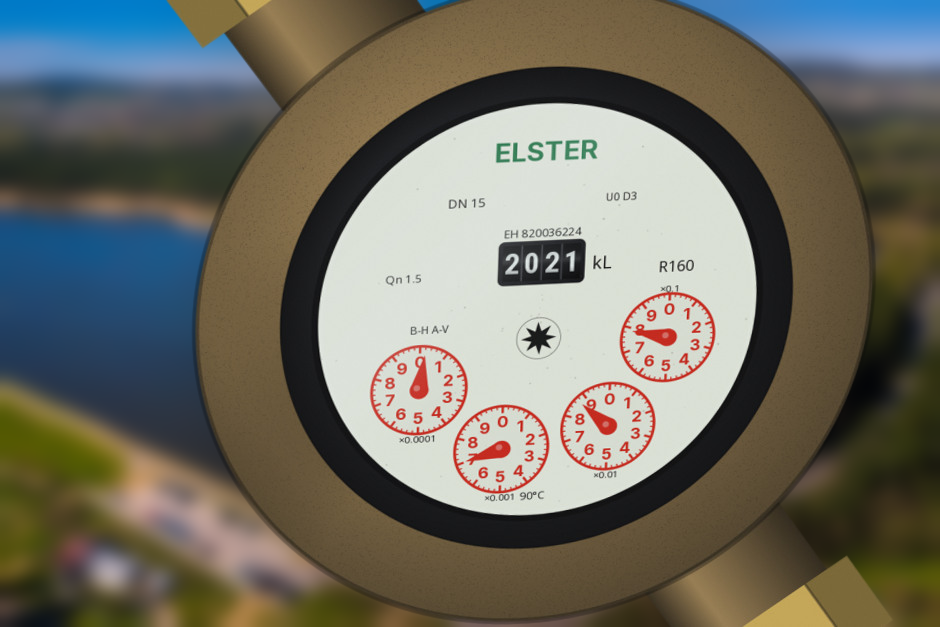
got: 2021.7870 kL
